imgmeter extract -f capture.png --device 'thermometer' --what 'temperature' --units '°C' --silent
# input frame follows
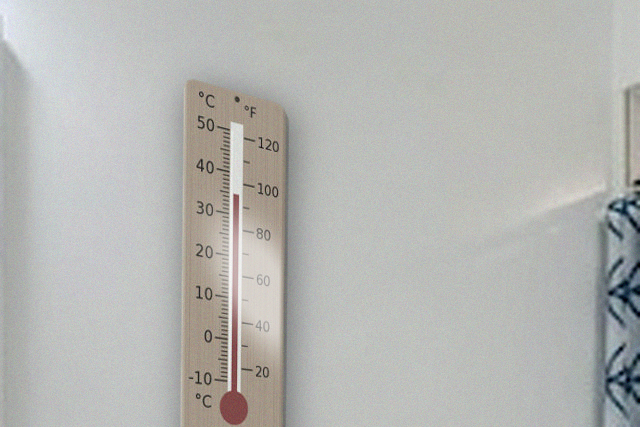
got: 35 °C
